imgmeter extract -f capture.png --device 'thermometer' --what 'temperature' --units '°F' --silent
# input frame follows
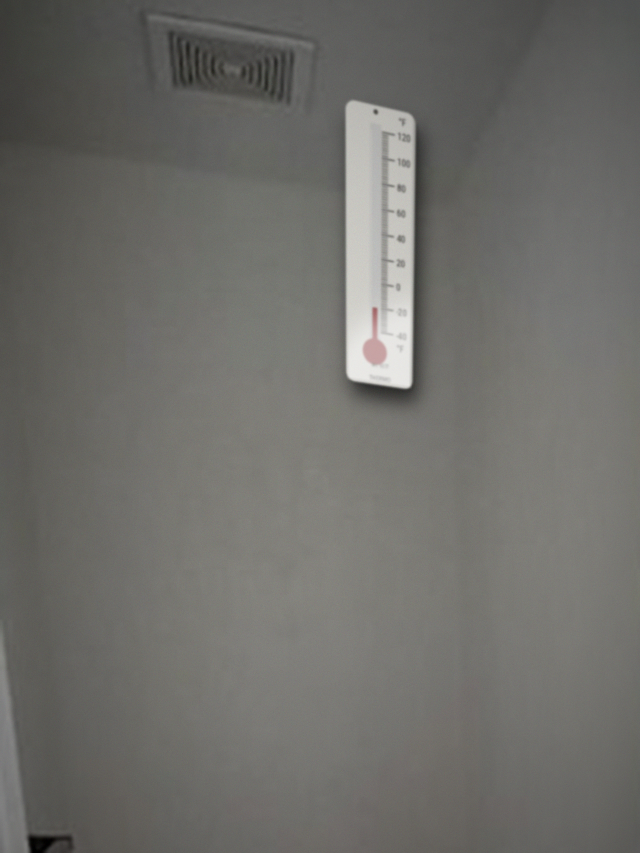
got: -20 °F
